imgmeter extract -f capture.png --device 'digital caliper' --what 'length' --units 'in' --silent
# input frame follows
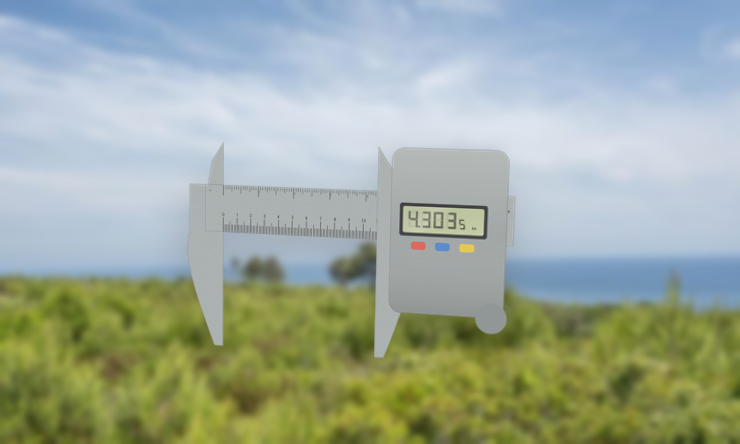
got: 4.3035 in
